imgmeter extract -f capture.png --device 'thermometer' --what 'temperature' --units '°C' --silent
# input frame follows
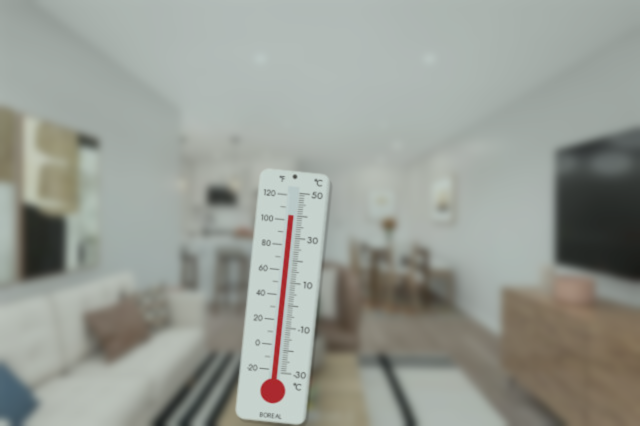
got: 40 °C
